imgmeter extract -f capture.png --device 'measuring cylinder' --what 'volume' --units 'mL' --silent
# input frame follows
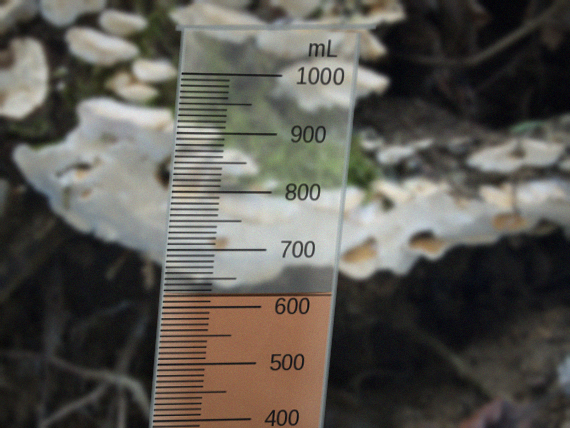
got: 620 mL
